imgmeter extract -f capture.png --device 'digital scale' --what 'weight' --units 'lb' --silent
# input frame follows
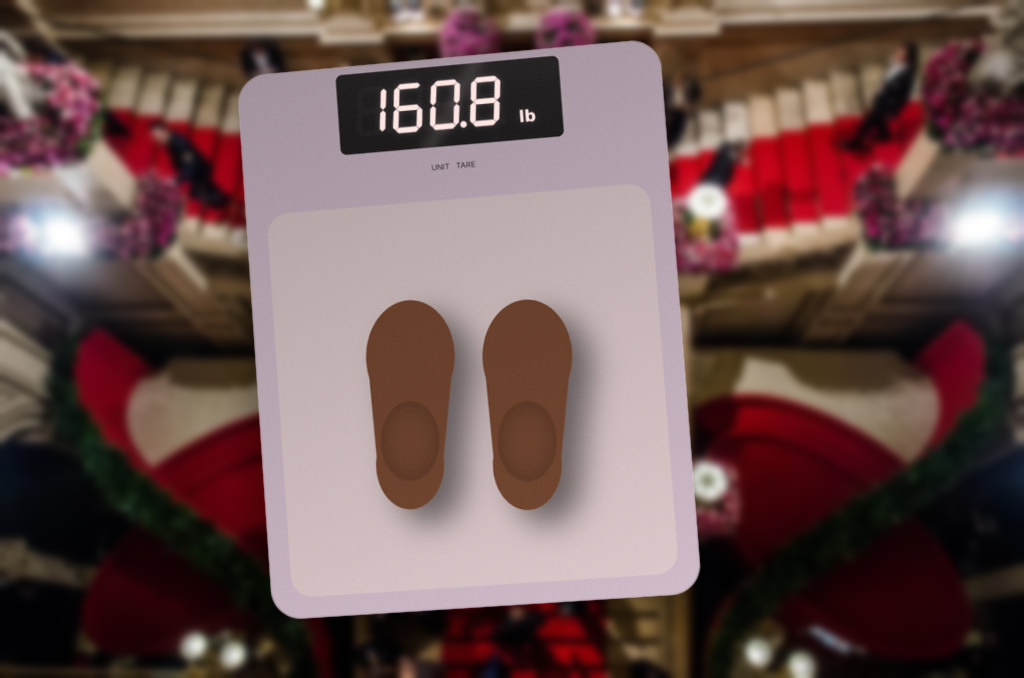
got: 160.8 lb
